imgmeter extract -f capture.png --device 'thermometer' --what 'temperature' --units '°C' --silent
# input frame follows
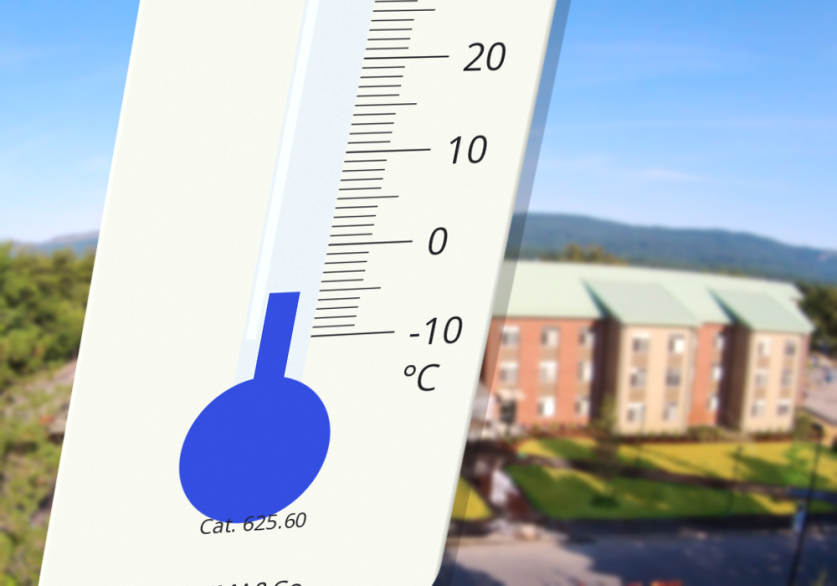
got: -5 °C
